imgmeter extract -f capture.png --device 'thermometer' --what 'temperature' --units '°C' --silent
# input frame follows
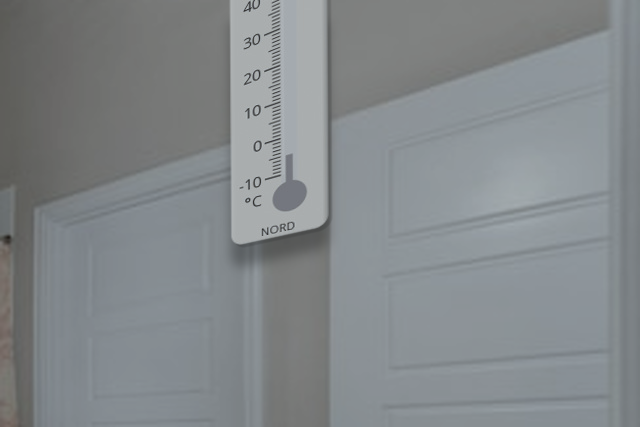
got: -5 °C
